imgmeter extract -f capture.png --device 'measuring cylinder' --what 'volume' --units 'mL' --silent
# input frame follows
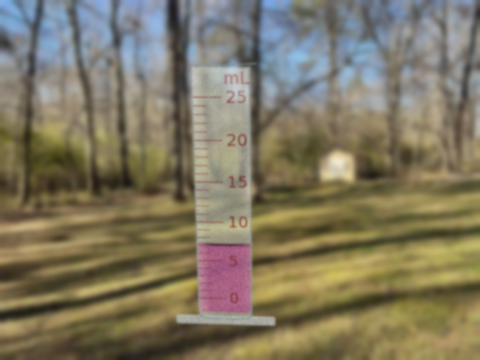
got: 7 mL
